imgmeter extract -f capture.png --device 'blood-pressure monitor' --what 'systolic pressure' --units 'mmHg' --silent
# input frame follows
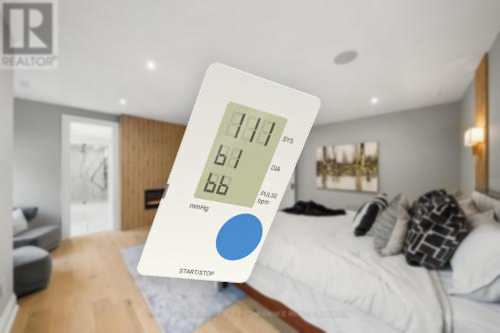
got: 111 mmHg
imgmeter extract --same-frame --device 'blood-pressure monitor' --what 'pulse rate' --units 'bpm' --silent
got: 66 bpm
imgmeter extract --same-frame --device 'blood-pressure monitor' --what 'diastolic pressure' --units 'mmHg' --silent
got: 61 mmHg
